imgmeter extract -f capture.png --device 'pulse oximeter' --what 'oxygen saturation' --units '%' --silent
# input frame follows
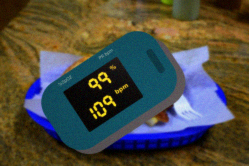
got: 99 %
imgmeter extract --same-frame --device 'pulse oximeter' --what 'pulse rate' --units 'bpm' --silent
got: 109 bpm
